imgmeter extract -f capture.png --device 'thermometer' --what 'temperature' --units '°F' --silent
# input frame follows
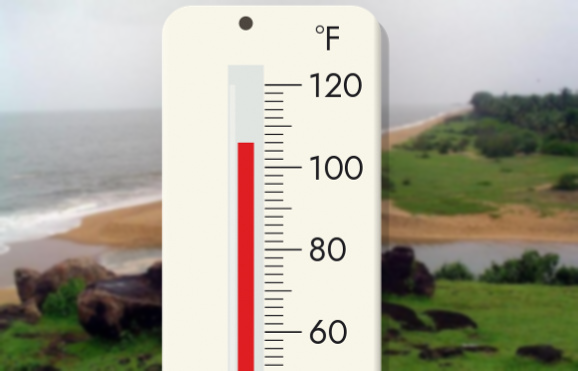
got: 106 °F
